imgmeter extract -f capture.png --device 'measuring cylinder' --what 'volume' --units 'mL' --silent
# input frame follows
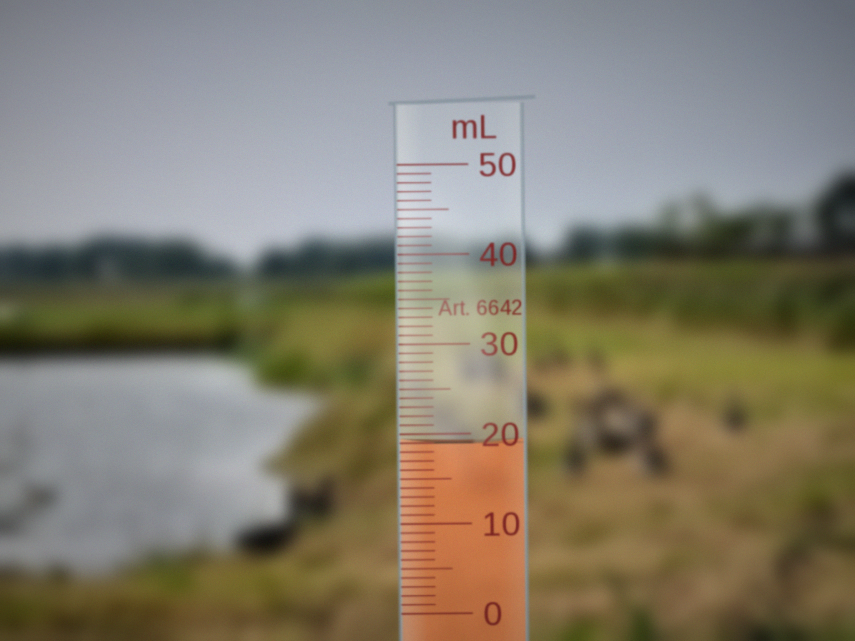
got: 19 mL
